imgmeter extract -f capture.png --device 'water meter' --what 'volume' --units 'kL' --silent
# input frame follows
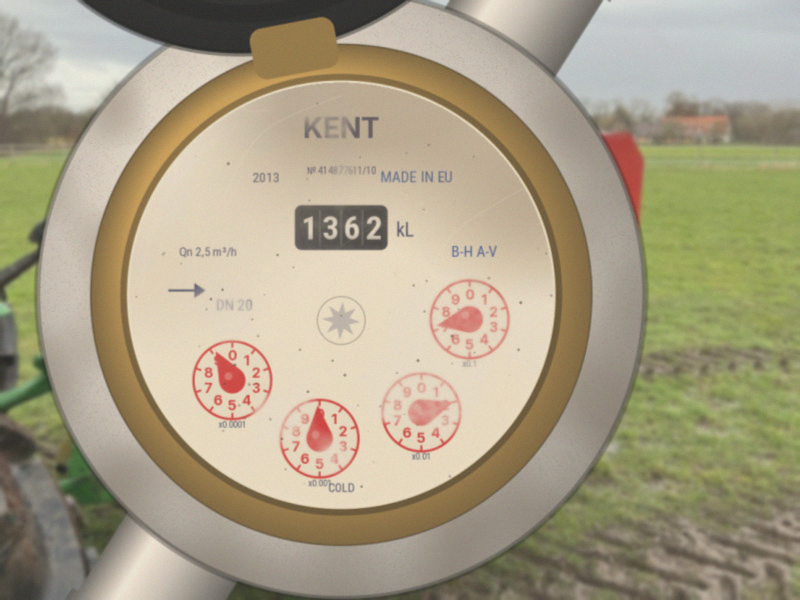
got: 1362.7199 kL
